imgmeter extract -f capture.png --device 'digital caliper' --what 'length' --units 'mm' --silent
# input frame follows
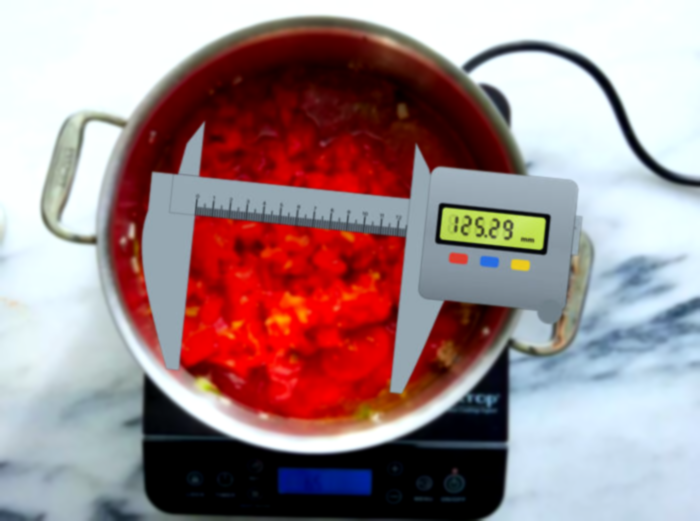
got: 125.29 mm
